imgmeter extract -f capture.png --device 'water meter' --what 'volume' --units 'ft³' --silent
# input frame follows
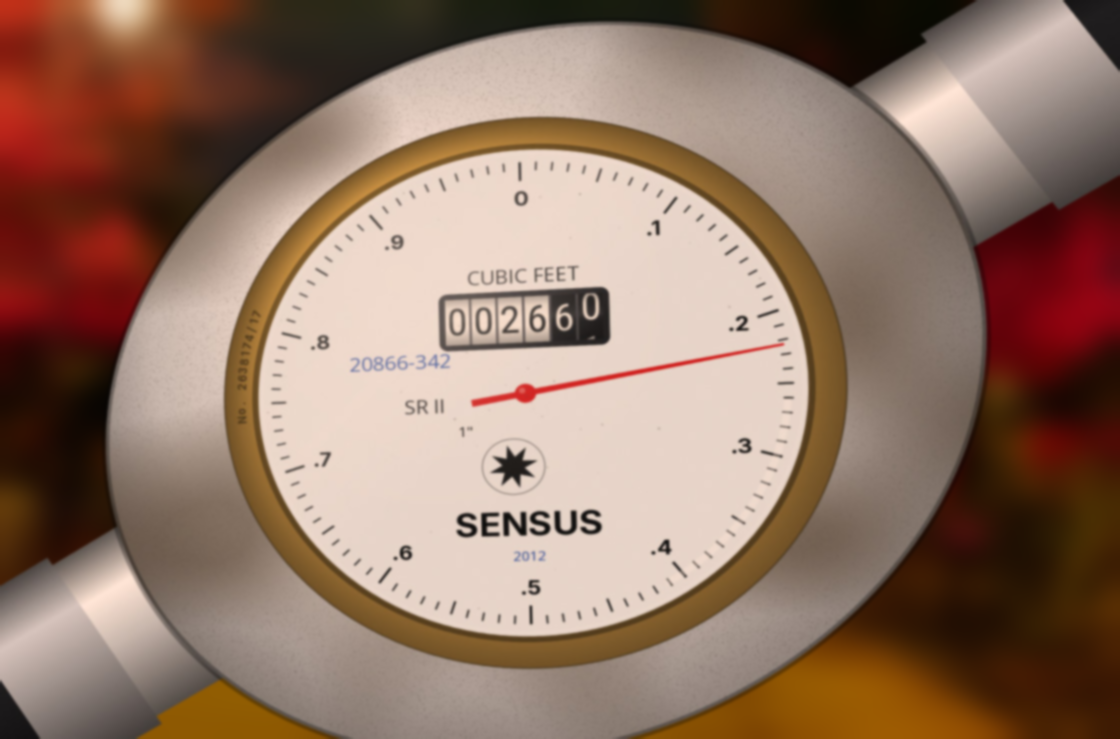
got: 2660.22 ft³
